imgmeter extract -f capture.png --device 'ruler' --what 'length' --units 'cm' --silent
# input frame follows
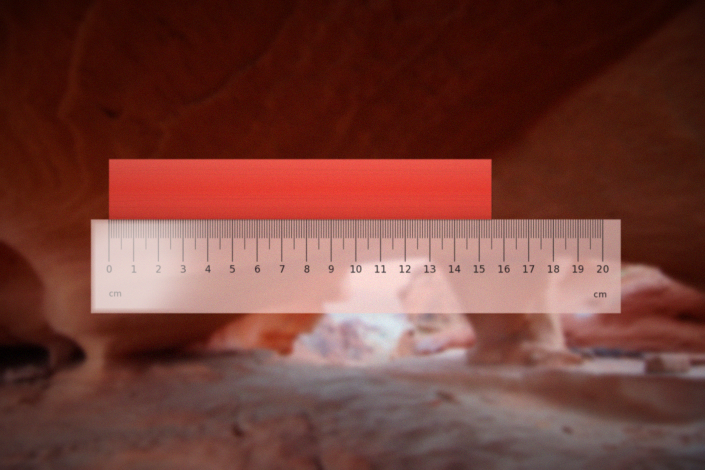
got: 15.5 cm
